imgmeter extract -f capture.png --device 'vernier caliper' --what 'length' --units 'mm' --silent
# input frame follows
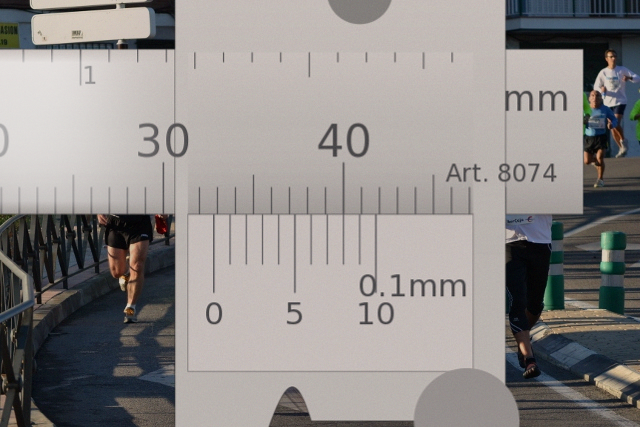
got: 32.8 mm
